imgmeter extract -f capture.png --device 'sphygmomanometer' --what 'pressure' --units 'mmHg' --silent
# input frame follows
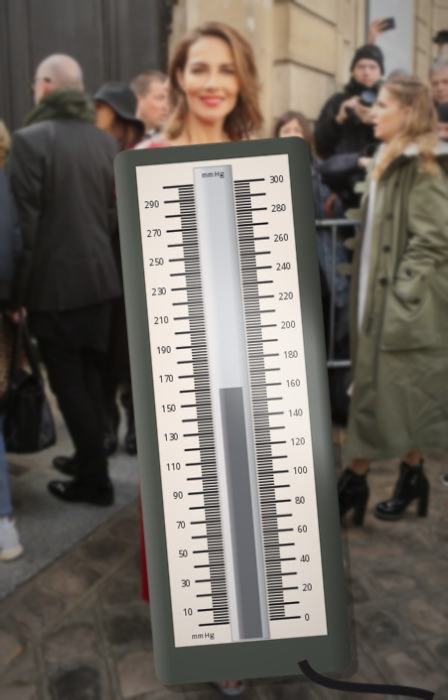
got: 160 mmHg
